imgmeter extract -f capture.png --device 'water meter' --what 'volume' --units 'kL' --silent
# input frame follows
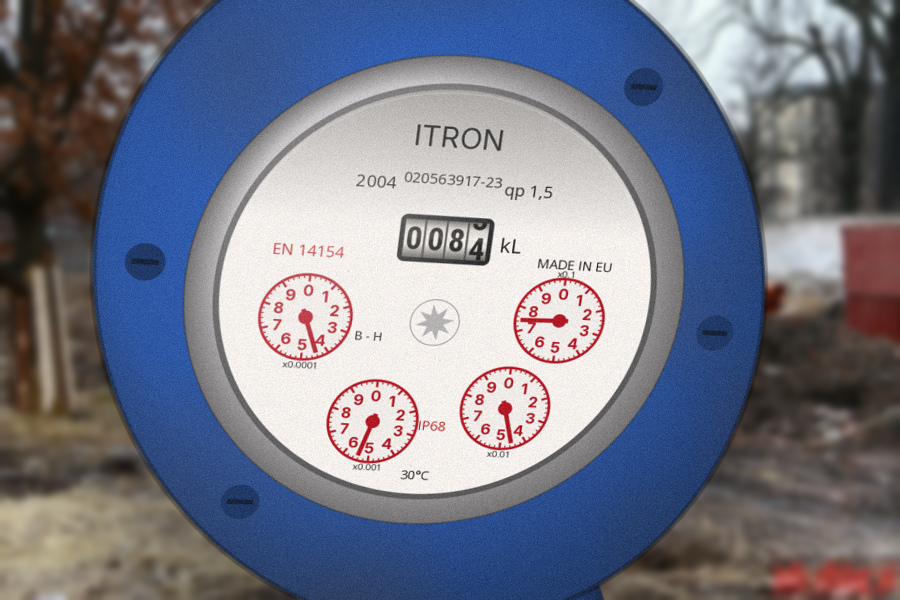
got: 83.7454 kL
